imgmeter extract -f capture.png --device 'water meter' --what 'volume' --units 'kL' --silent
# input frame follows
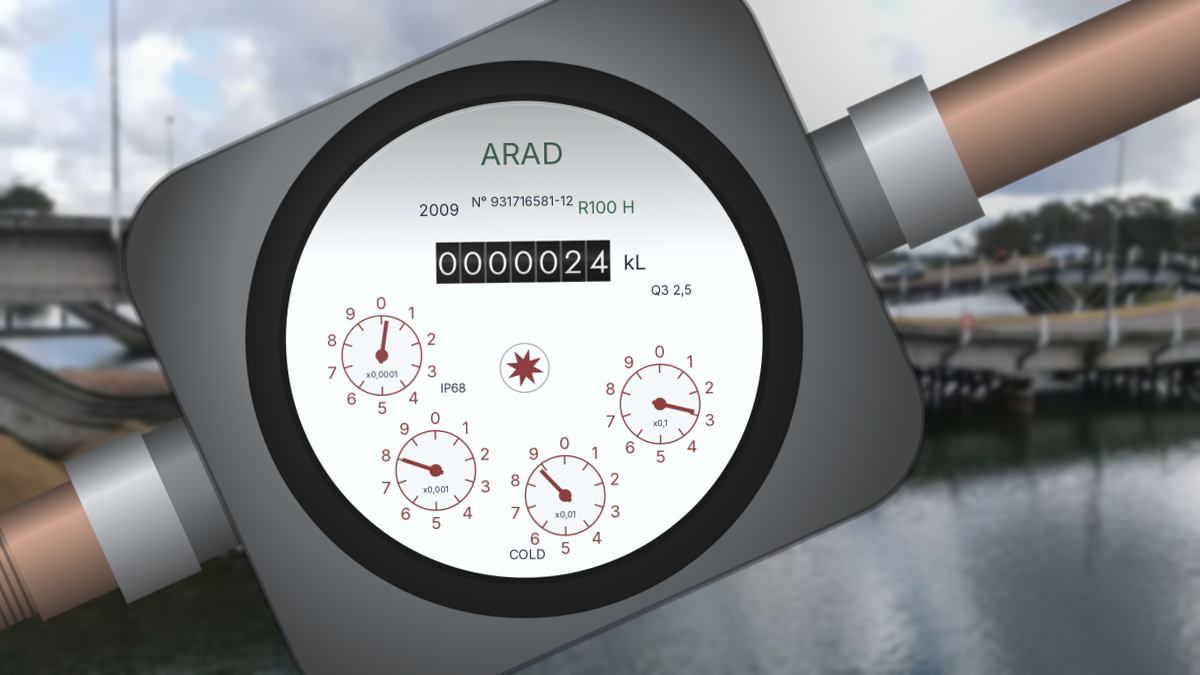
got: 24.2880 kL
